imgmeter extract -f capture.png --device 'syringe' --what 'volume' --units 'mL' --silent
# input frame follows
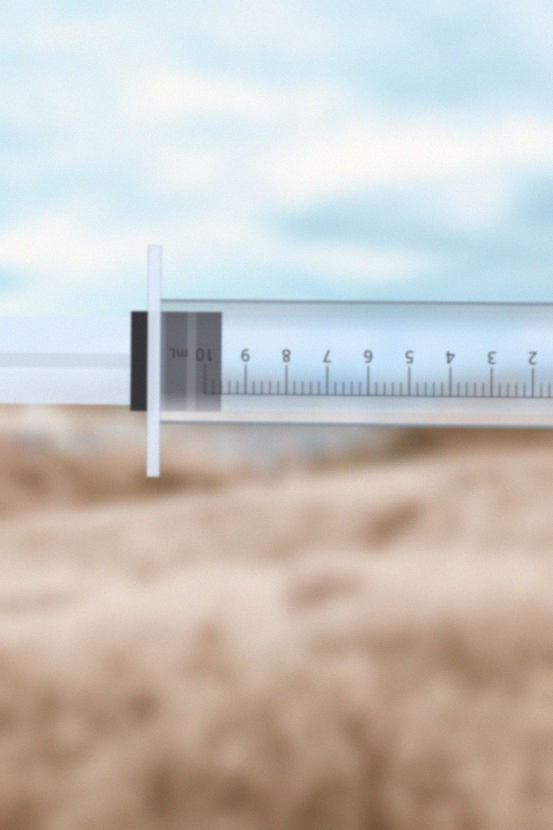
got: 9.6 mL
